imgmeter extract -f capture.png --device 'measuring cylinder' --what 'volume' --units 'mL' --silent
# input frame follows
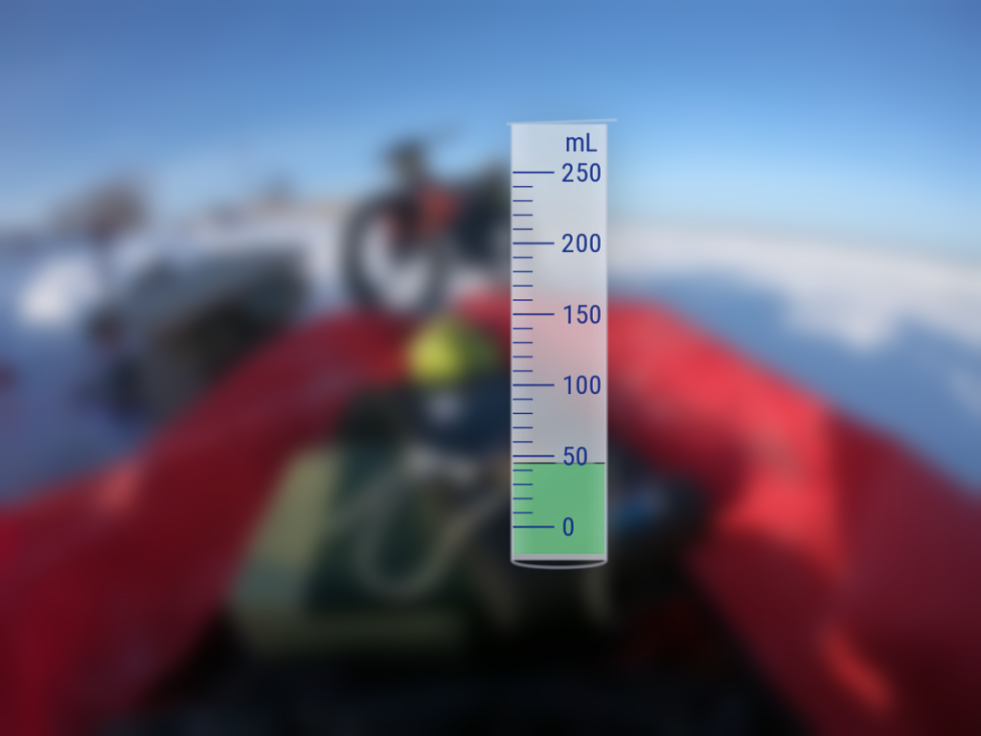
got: 45 mL
